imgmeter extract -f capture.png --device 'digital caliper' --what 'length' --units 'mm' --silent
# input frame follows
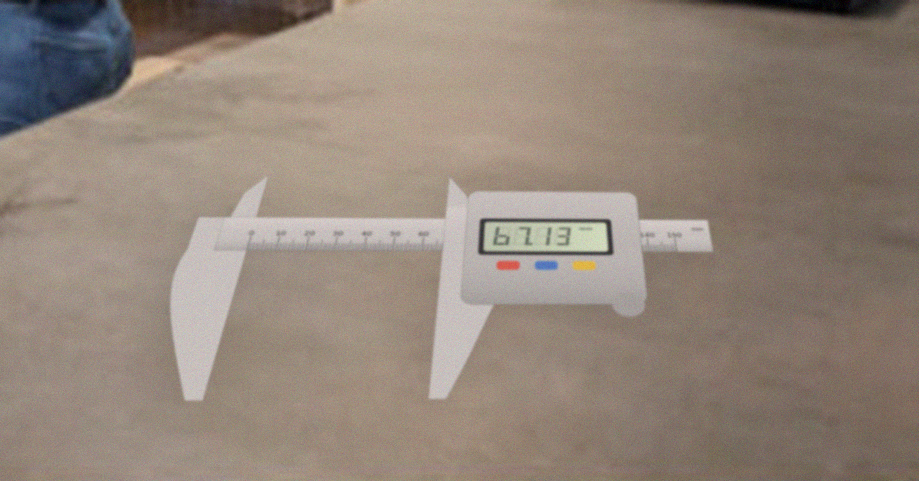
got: 67.13 mm
